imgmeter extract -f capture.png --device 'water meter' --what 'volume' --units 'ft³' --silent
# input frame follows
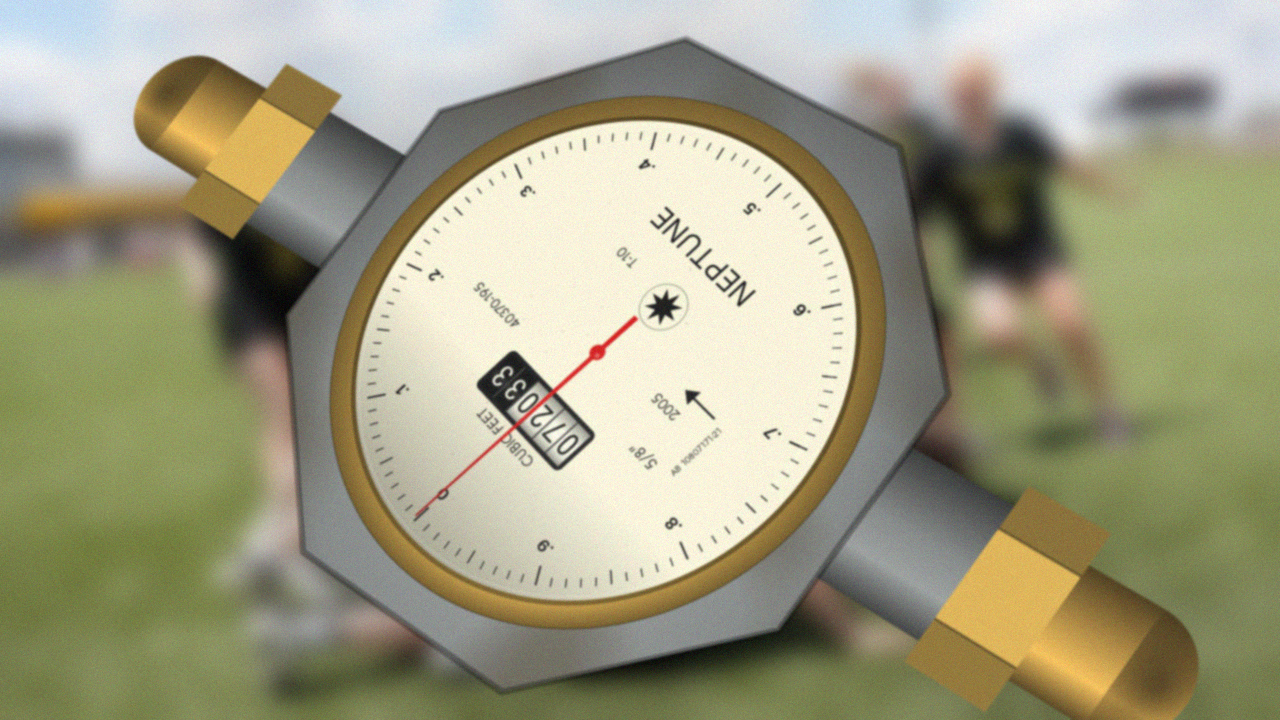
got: 72033.00 ft³
